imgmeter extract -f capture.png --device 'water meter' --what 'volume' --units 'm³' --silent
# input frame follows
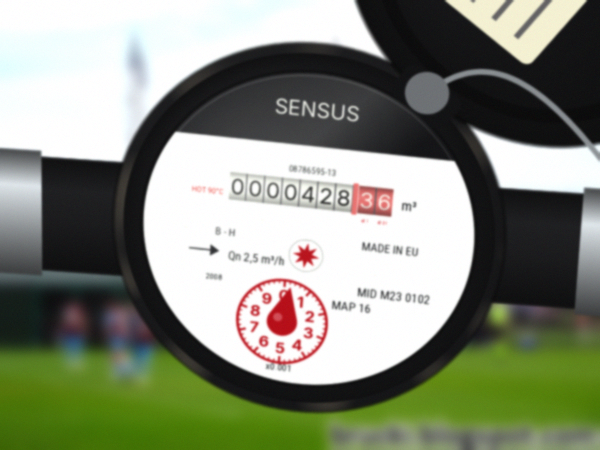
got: 428.360 m³
